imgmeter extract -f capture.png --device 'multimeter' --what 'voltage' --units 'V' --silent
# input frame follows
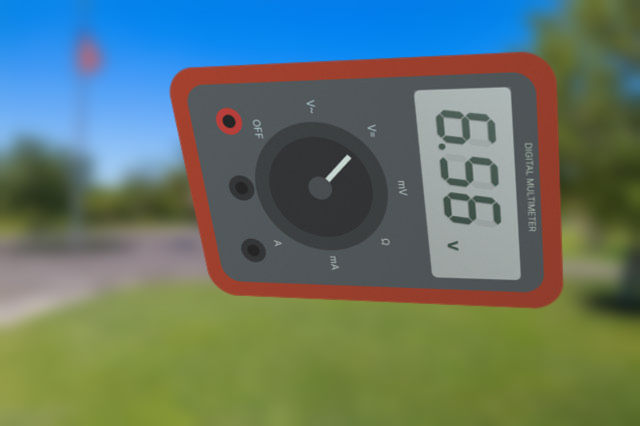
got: 6.56 V
